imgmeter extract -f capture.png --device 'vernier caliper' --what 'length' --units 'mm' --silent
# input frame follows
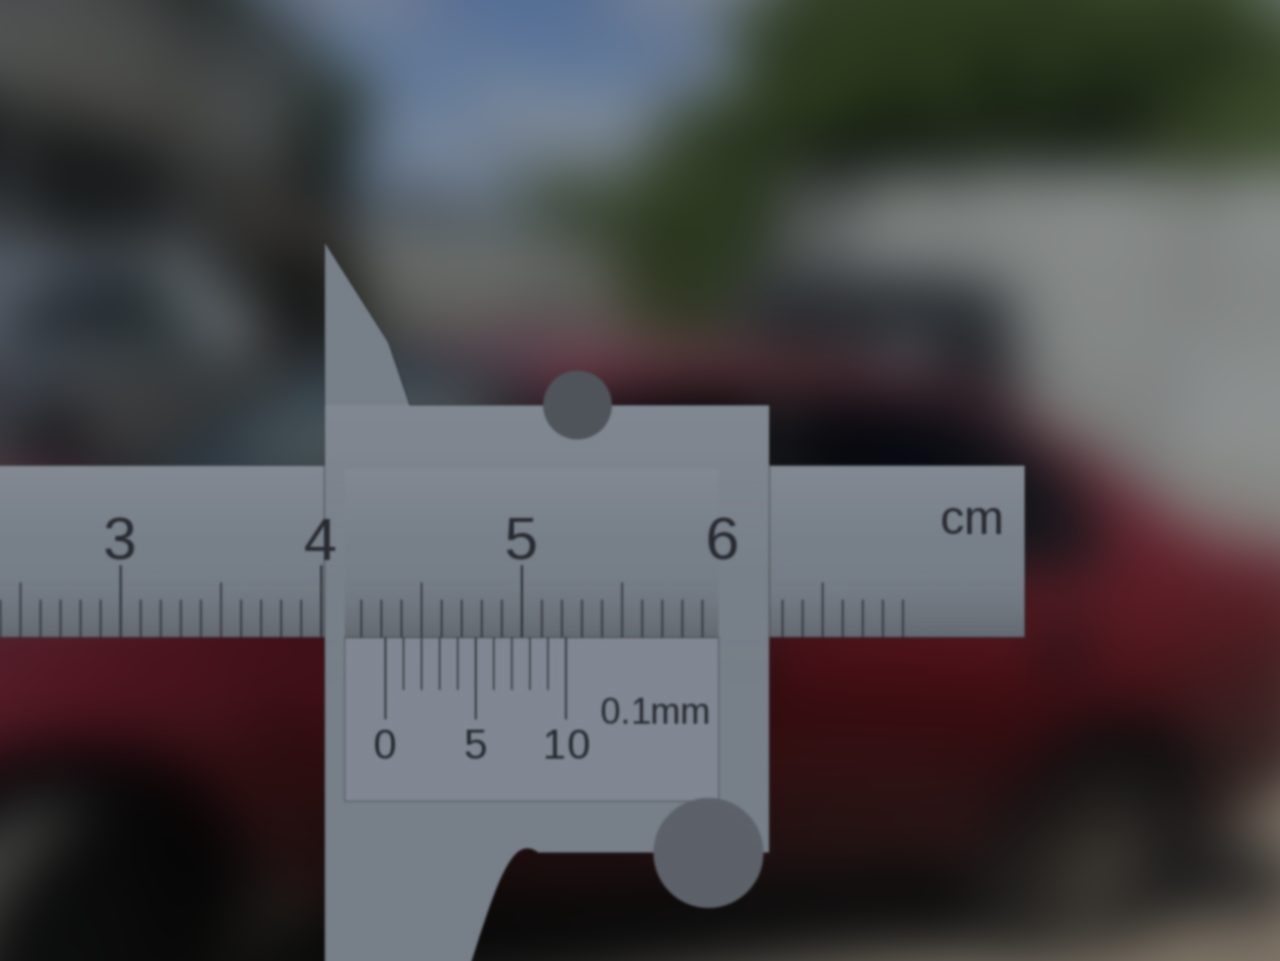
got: 43.2 mm
